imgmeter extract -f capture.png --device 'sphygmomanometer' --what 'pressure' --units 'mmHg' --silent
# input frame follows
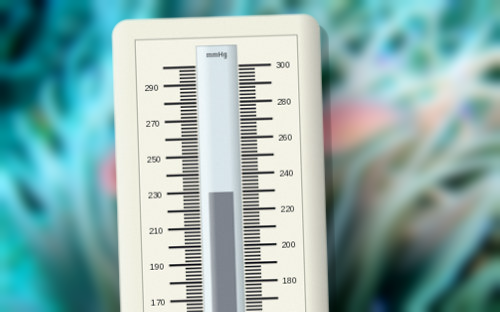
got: 230 mmHg
